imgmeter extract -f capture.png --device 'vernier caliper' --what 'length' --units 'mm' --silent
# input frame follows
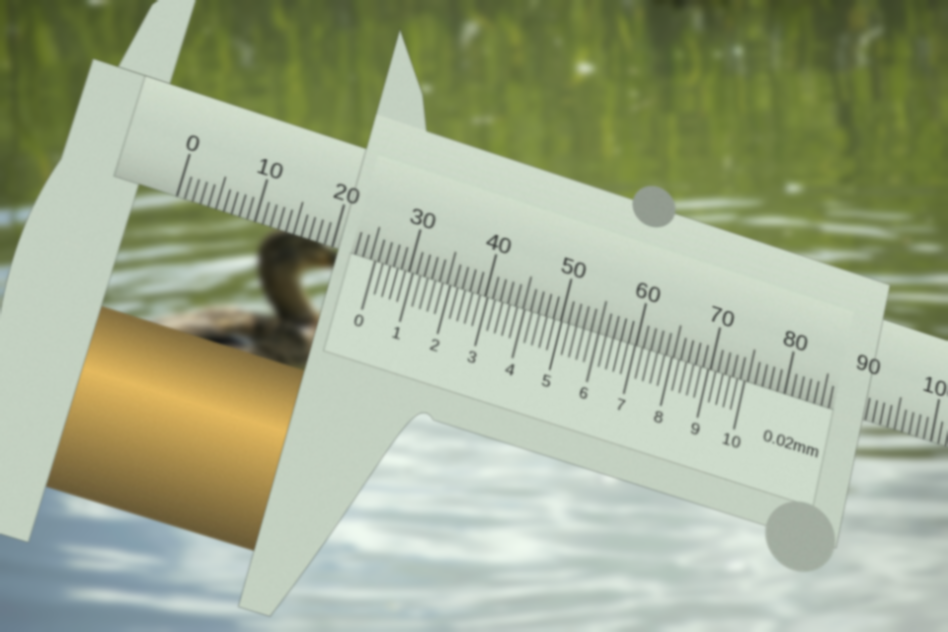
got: 25.6 mm
